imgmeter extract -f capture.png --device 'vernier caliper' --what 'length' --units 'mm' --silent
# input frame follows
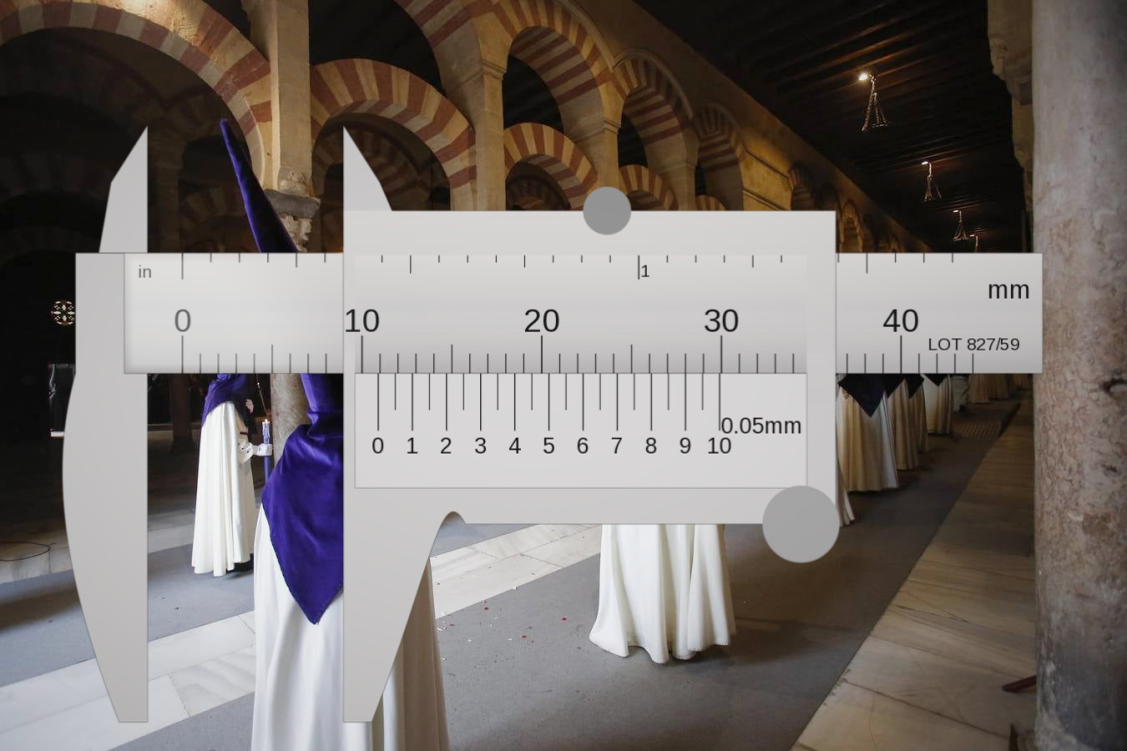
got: 10.9 mm
